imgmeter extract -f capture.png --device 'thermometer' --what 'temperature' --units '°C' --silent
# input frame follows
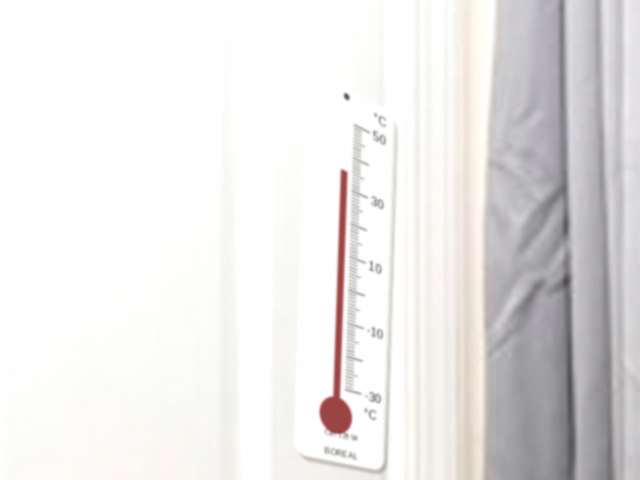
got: 35 °C
